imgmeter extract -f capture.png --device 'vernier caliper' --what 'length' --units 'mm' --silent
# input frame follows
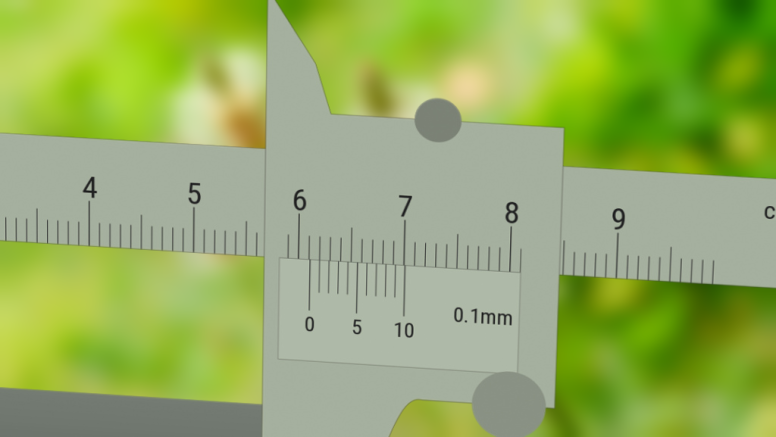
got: 61.1 mm
